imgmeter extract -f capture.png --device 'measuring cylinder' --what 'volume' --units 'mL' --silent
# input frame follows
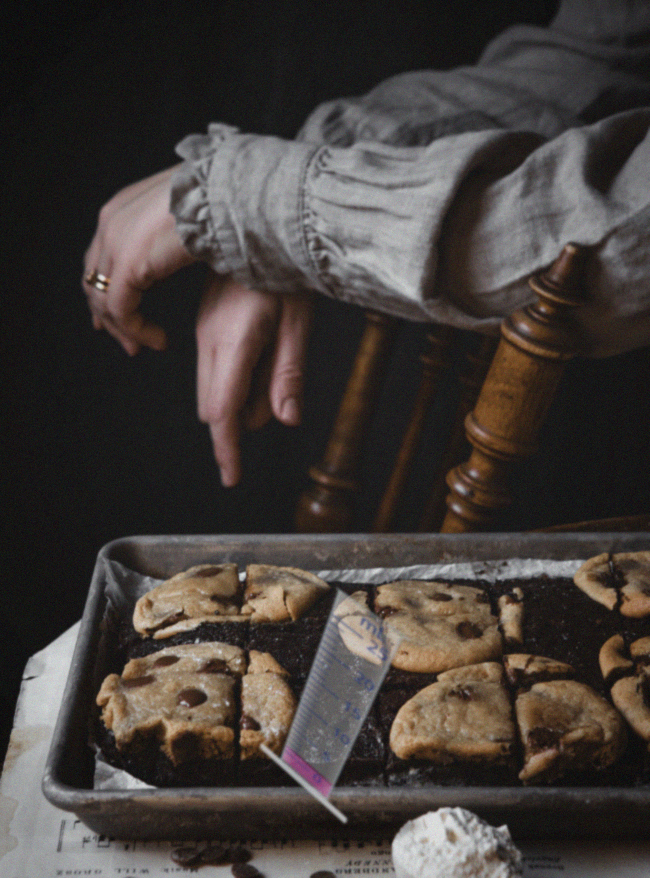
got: 1 mL
